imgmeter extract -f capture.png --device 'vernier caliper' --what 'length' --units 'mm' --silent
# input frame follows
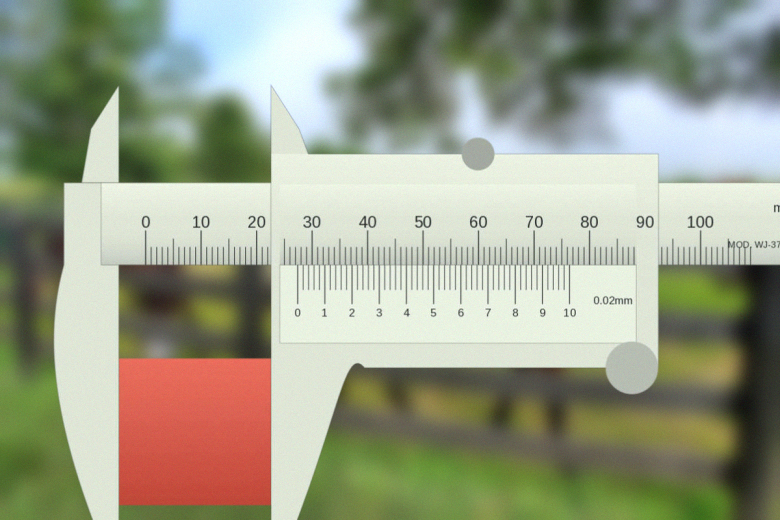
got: 27.4 mm
